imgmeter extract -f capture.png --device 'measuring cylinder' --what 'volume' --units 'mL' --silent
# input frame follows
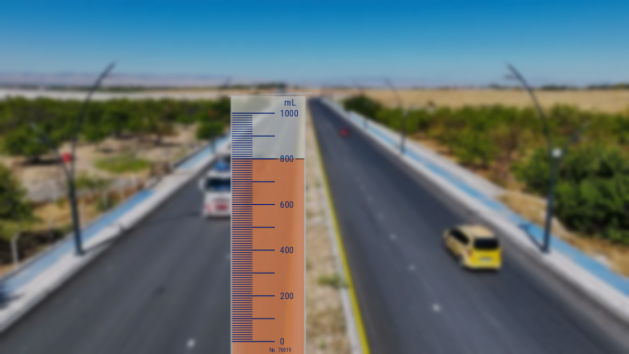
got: 800 mL
